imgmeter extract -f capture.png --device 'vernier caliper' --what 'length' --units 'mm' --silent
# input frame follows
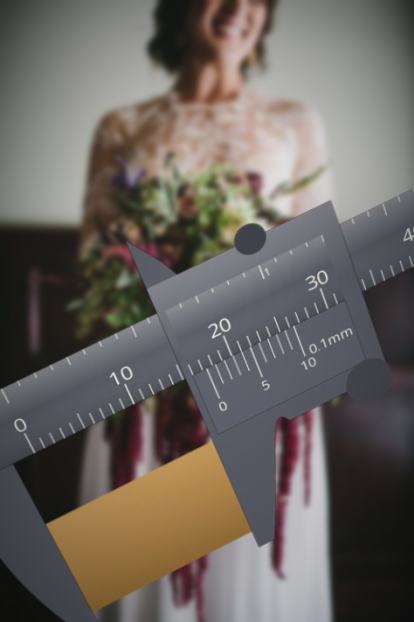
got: 17.4 mm
